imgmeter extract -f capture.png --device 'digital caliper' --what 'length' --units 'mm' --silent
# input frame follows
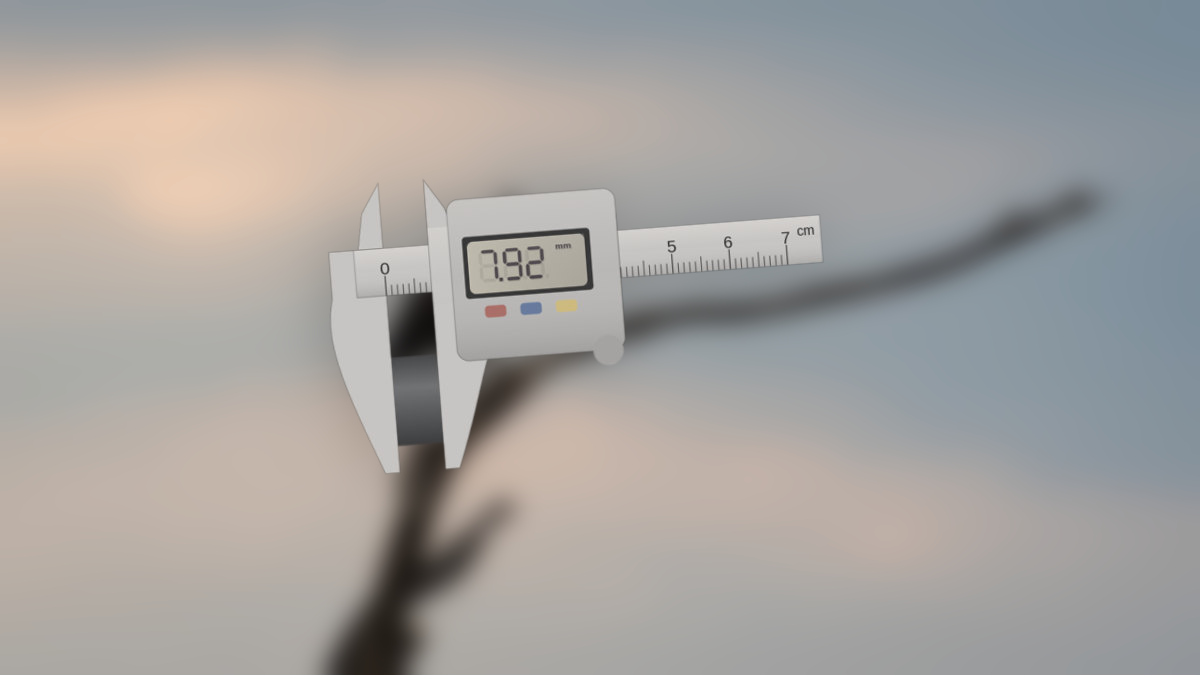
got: 7.92 mm
